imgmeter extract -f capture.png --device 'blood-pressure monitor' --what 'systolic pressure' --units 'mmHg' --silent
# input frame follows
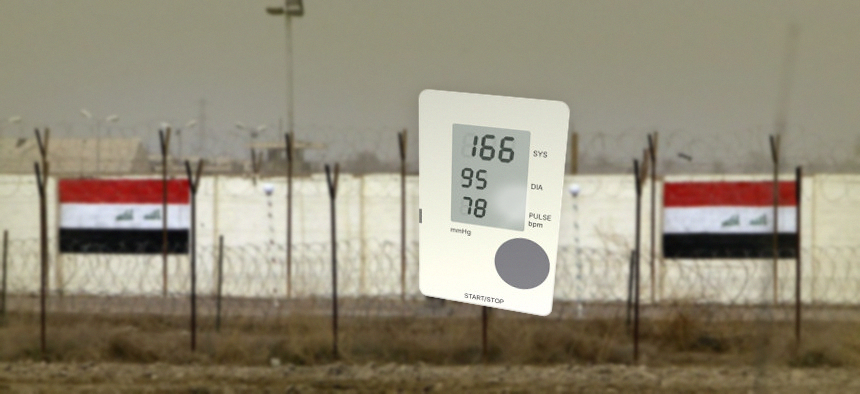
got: 166 mmHg
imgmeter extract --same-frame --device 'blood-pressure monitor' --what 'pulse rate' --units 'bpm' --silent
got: 78 bpm
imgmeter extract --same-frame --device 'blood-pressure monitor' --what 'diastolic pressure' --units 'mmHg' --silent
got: 95 mmHg
